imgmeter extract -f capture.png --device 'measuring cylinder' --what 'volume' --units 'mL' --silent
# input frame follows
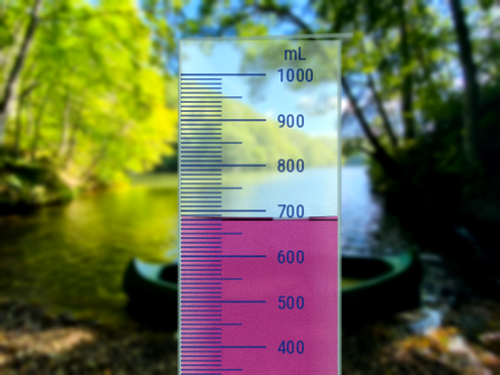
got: 680 mL
